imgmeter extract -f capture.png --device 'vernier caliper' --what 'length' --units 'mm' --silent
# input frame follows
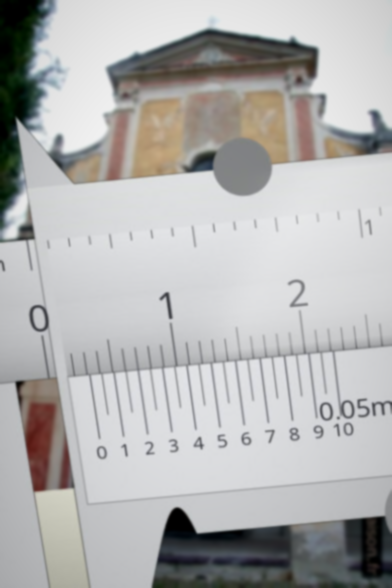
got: 3.2 mm
